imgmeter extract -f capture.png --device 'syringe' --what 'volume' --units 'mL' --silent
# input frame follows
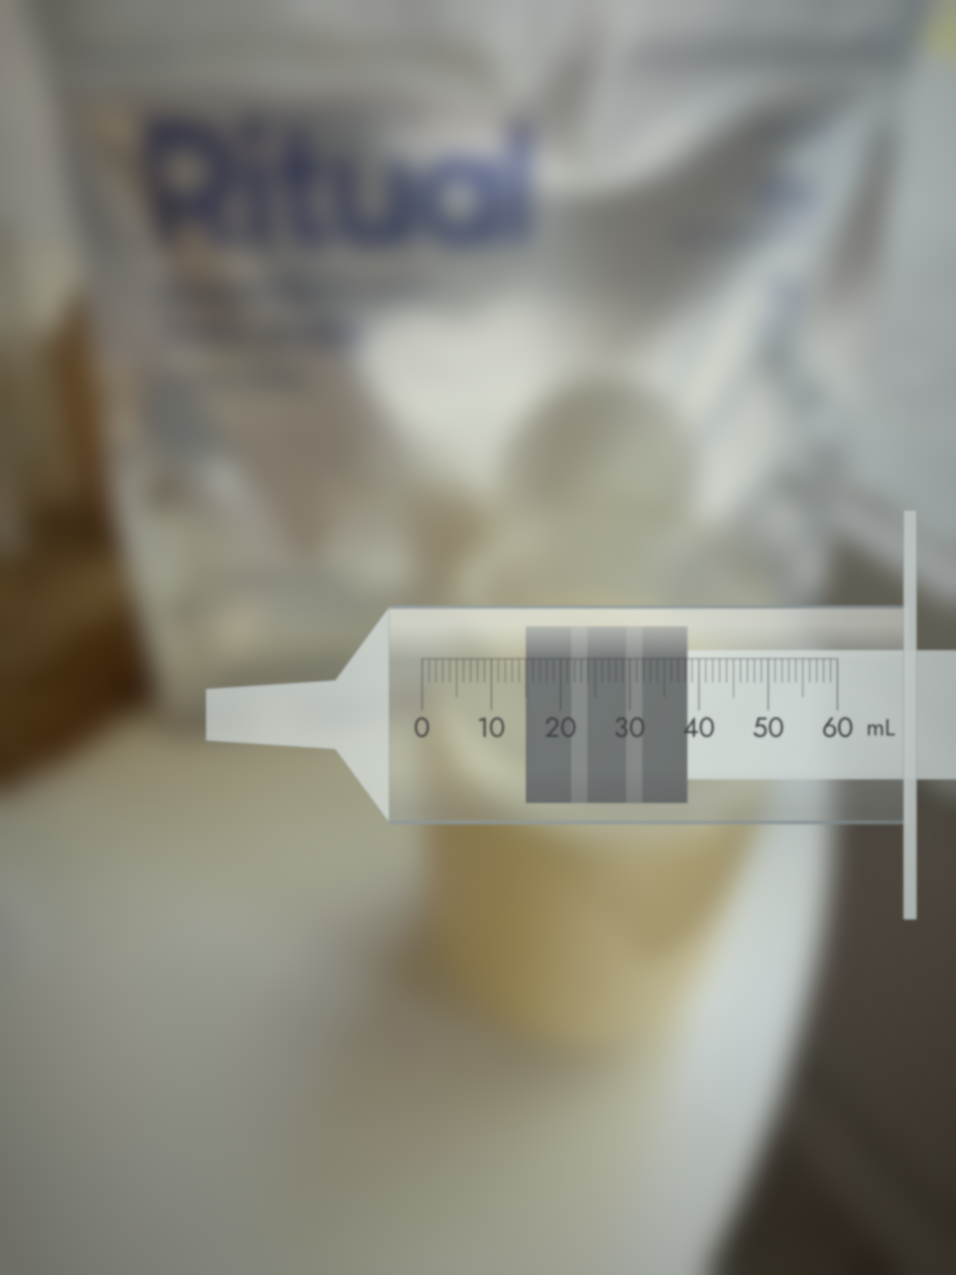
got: 15 mL
